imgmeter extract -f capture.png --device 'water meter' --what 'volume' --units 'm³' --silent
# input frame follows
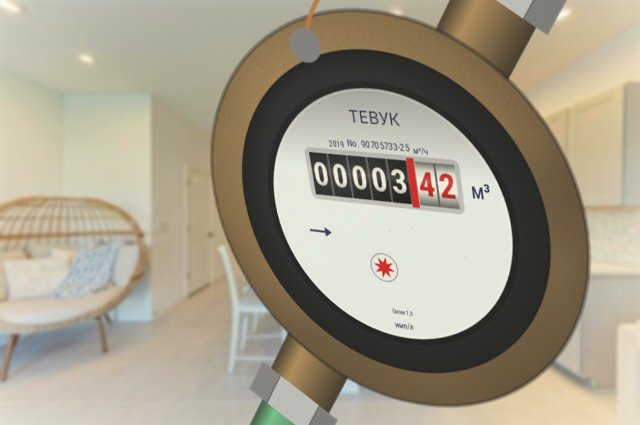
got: 3.42 m³
